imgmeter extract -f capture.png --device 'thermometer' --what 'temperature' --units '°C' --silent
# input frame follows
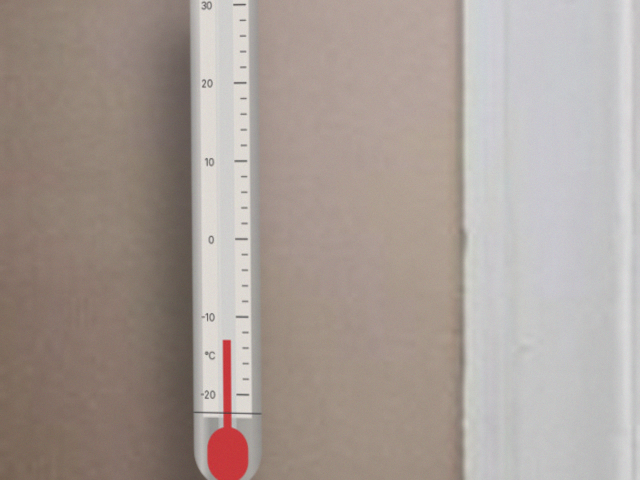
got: -13 °C
